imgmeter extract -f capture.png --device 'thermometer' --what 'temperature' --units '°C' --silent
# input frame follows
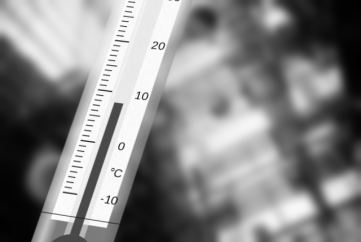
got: 8 °C
